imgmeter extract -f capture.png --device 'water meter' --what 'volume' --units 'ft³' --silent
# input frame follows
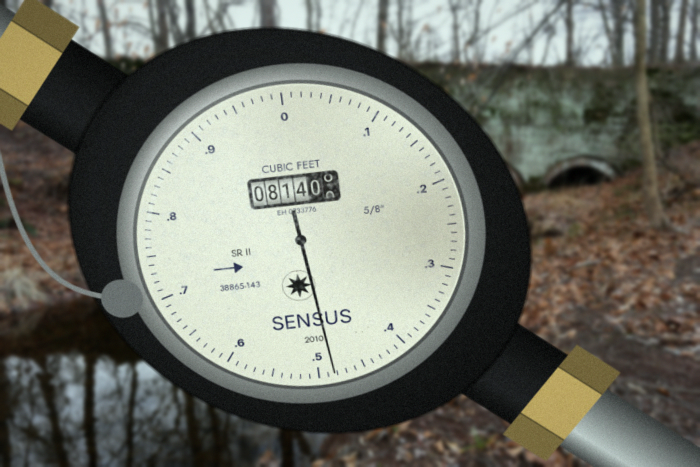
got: 81408.48 ft³
